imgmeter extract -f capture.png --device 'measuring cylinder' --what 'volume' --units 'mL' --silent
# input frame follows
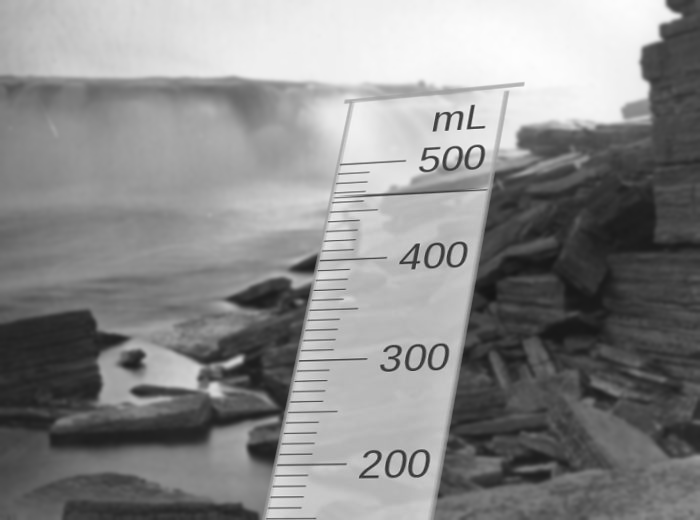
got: 465 mL
